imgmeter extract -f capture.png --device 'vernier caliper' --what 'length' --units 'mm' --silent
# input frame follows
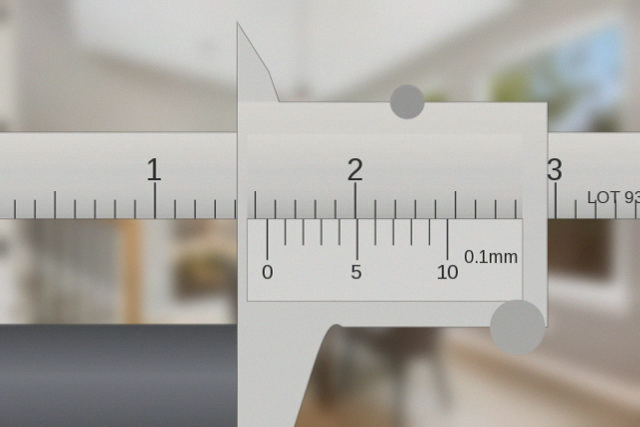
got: 15.6 mm
